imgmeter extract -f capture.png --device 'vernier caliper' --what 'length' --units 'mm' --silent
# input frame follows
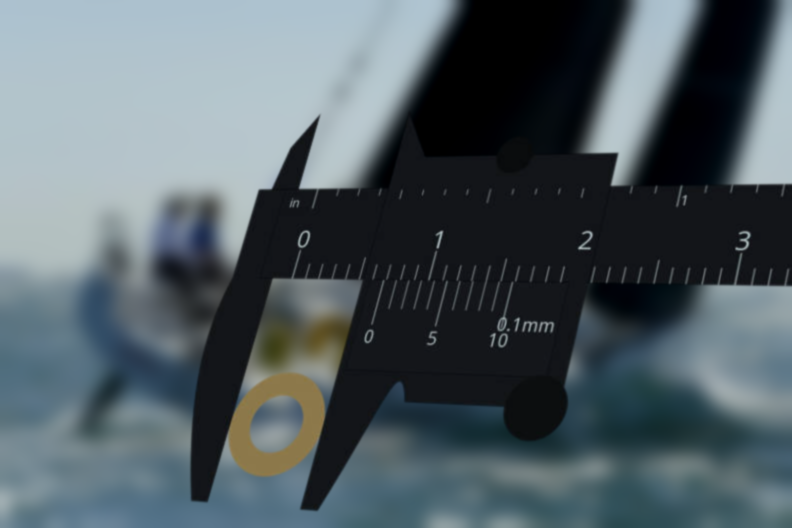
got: 6.8 mm
